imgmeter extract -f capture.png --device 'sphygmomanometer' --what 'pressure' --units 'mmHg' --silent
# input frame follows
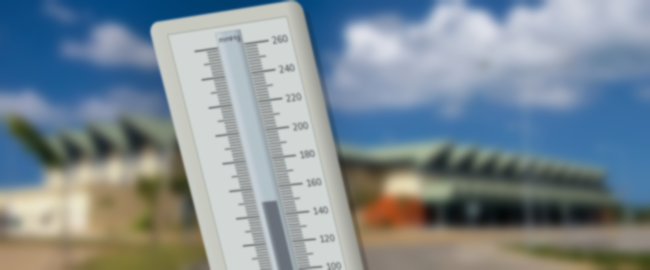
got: 150 mmHg
